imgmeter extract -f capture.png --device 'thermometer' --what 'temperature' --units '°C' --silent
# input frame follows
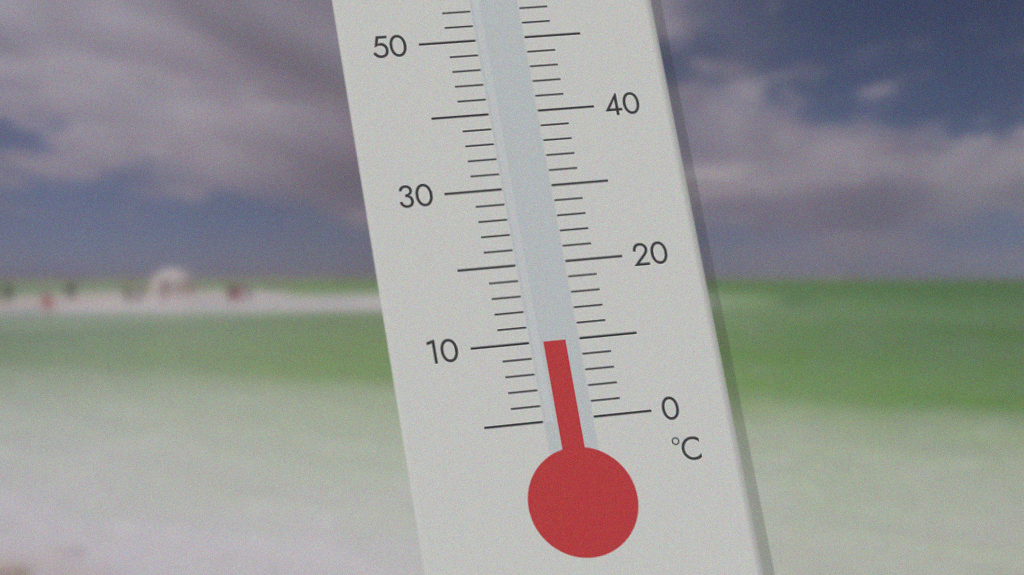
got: 10 °C
